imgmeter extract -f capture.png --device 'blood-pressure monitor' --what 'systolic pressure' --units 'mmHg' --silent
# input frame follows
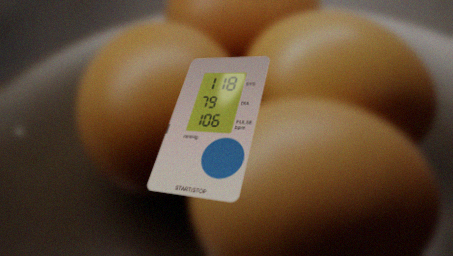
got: 118 mmHg
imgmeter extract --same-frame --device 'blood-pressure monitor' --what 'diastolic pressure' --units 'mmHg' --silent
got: 79 mmHg
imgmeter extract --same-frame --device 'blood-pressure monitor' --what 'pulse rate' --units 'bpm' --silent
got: 106 bpm
